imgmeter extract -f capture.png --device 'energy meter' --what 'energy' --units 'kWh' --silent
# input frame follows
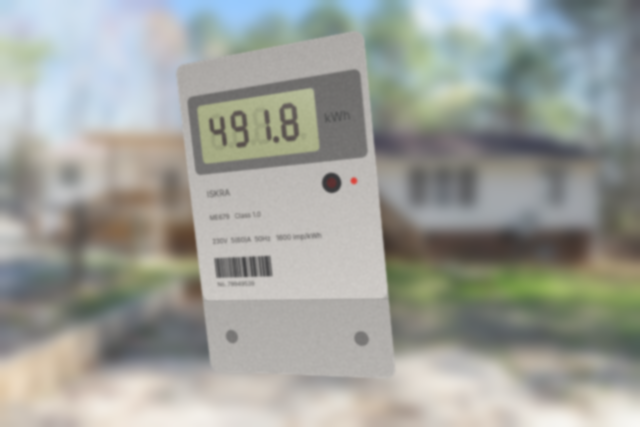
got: 491.8 kWh
